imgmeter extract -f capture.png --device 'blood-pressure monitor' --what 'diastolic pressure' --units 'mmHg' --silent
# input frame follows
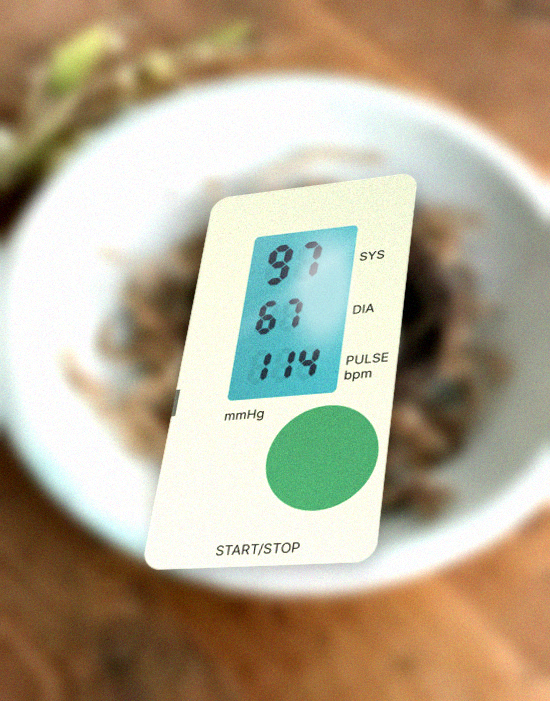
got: 67 mmHg
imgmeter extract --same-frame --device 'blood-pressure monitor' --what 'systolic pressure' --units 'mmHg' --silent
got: 97 mmHg
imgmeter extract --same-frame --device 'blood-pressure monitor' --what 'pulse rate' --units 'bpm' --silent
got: 114 bpm
